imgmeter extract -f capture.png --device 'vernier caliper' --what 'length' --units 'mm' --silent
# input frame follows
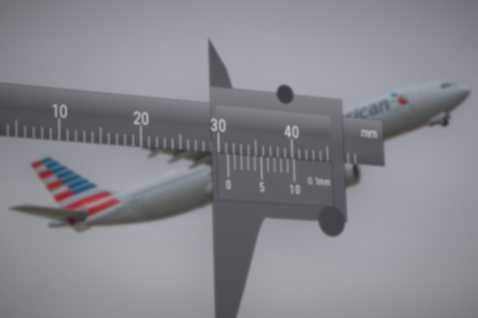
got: 31.2 mm
